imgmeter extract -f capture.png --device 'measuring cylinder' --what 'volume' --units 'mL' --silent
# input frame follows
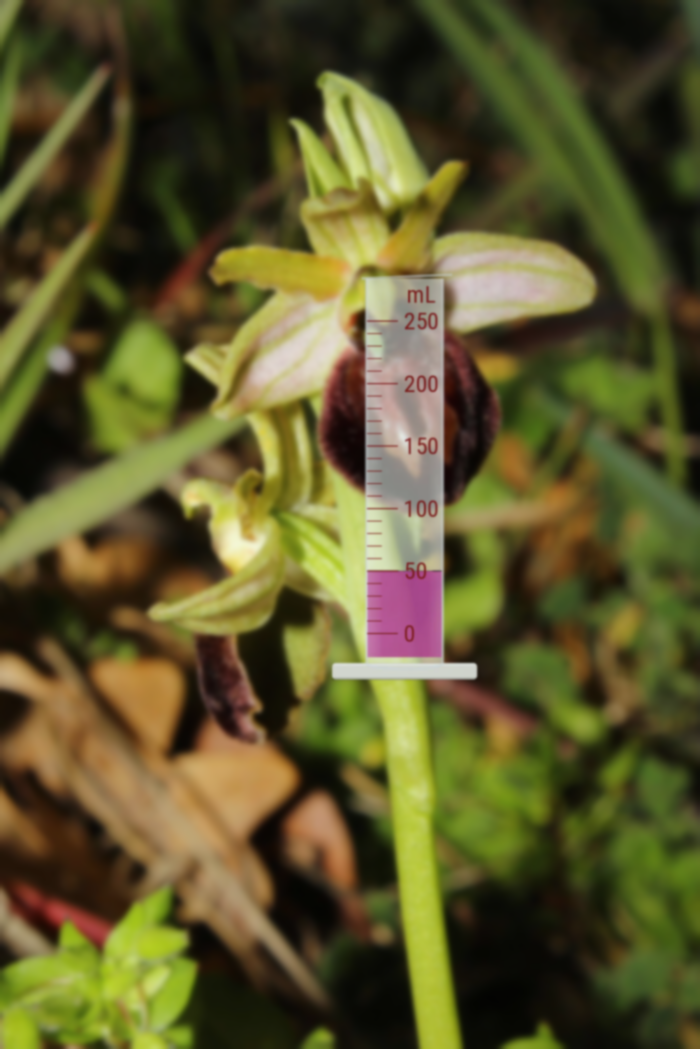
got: 50 mL
